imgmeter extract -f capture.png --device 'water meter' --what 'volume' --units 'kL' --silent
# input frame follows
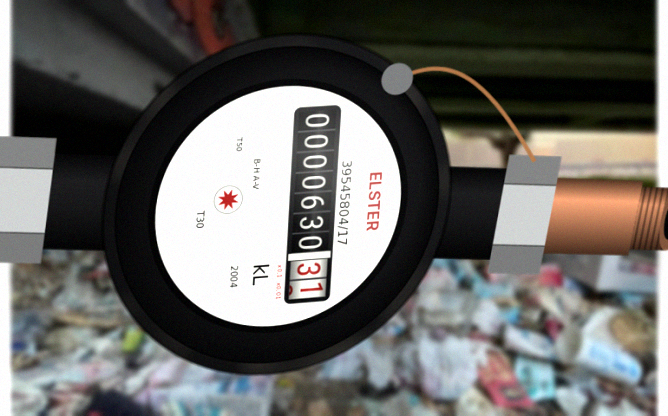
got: 630.31 kL
